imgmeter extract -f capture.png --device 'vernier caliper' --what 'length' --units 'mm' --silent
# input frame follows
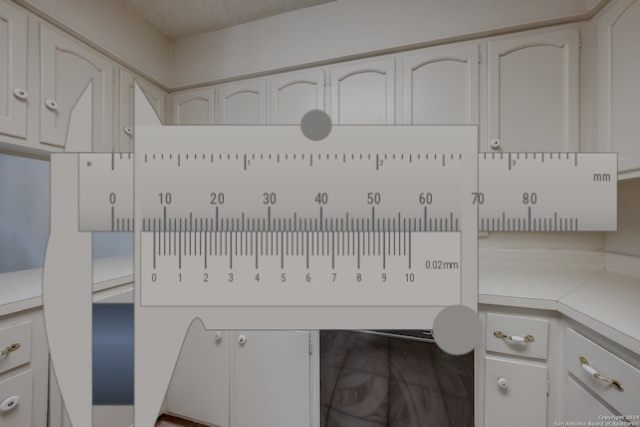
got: 8.0 mm
